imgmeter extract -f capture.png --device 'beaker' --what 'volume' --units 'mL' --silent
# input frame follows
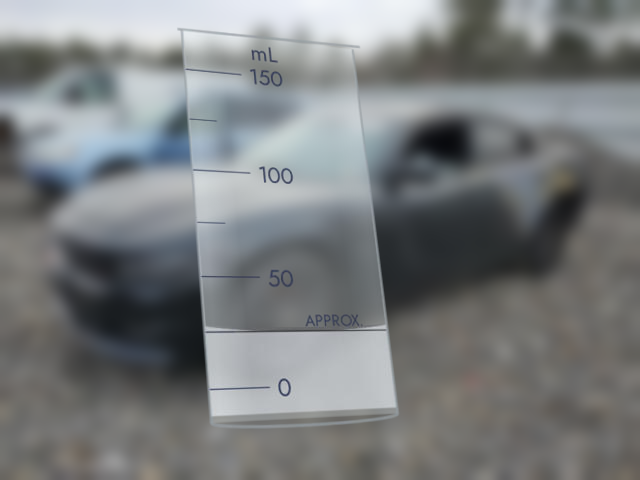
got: 25 mL
